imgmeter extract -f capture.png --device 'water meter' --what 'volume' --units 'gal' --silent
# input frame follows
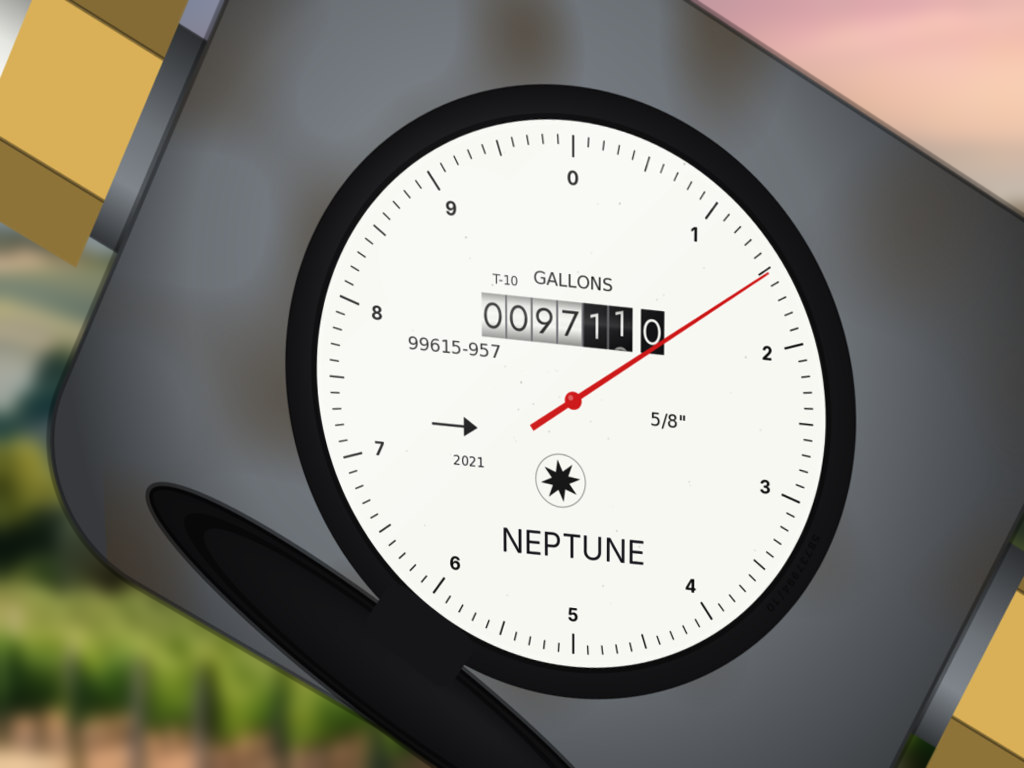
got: 97111.5 gal
